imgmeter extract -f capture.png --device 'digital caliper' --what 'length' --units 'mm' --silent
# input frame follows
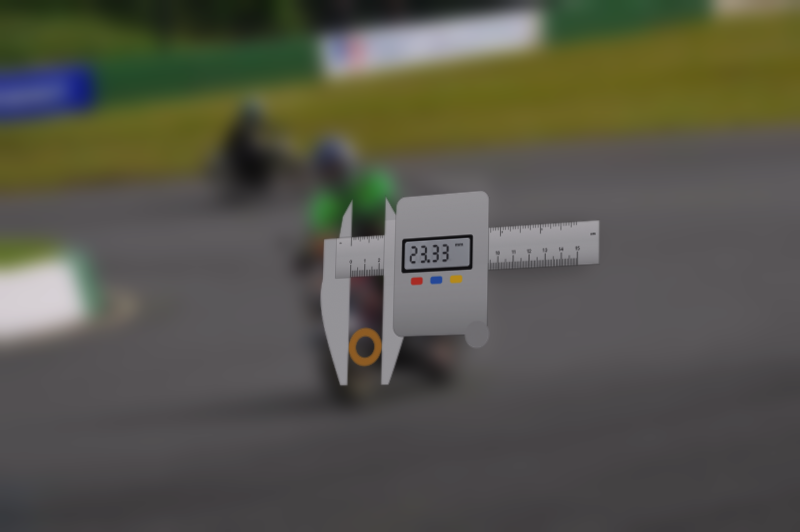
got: 23.33 mm
